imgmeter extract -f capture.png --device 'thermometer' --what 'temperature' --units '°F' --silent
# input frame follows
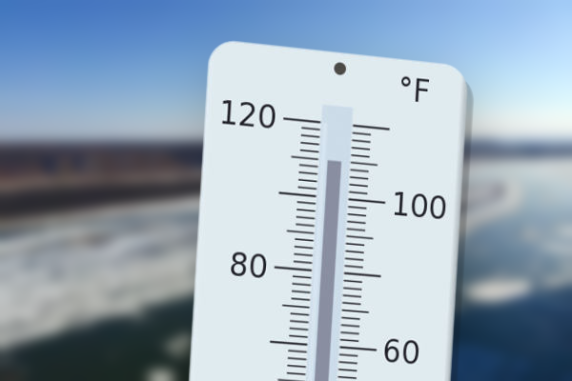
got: 110 °F
